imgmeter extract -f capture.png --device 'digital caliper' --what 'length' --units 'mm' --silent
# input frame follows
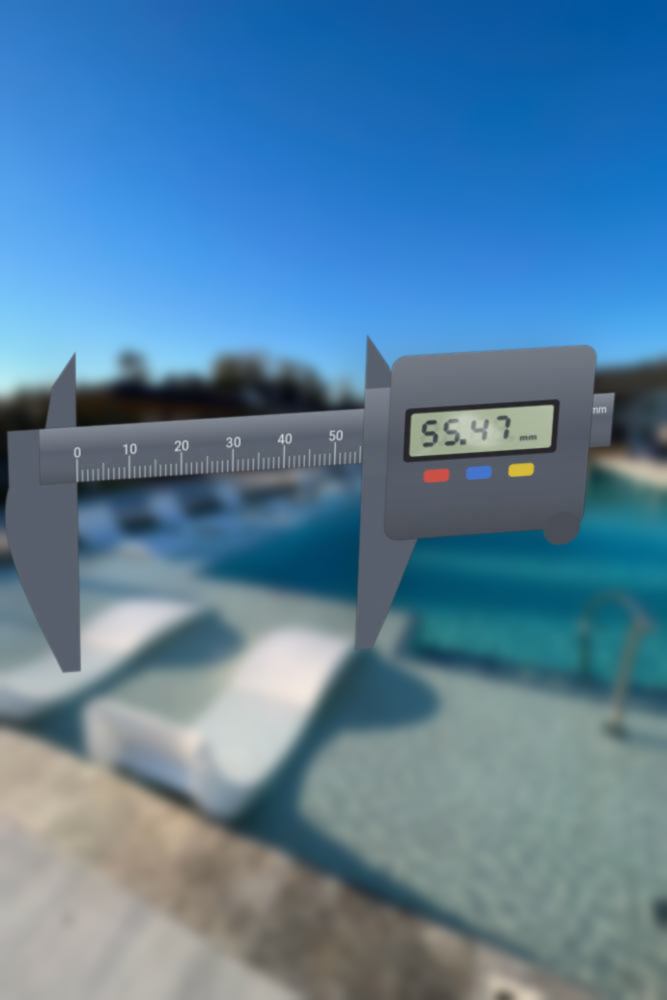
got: 55.47 mm
